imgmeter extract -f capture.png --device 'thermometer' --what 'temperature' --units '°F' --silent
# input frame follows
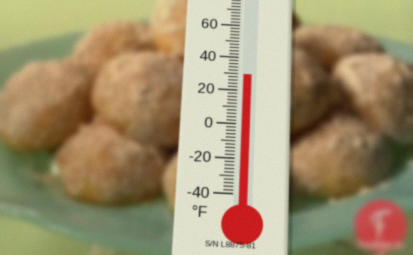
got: 30 °F
